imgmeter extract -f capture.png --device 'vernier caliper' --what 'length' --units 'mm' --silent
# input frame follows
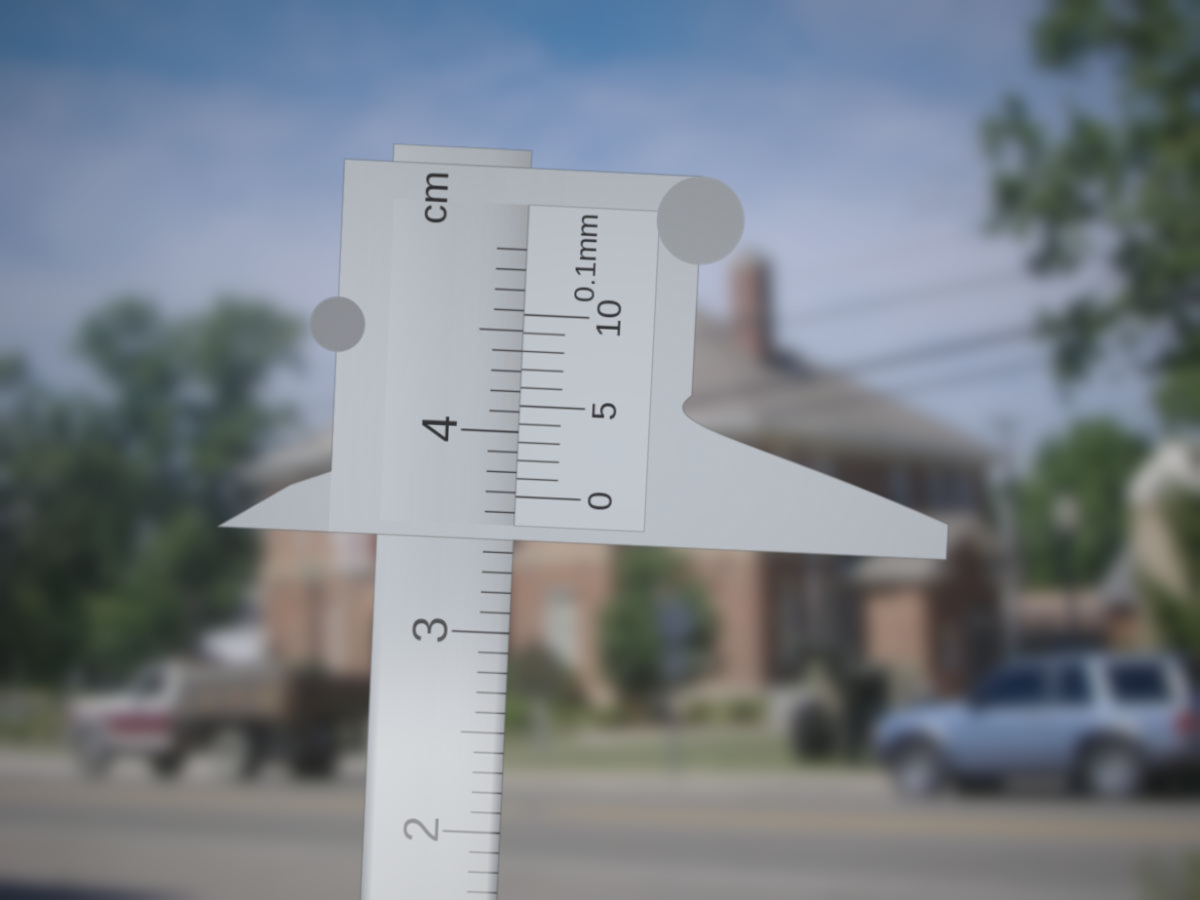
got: 36.8 mm
